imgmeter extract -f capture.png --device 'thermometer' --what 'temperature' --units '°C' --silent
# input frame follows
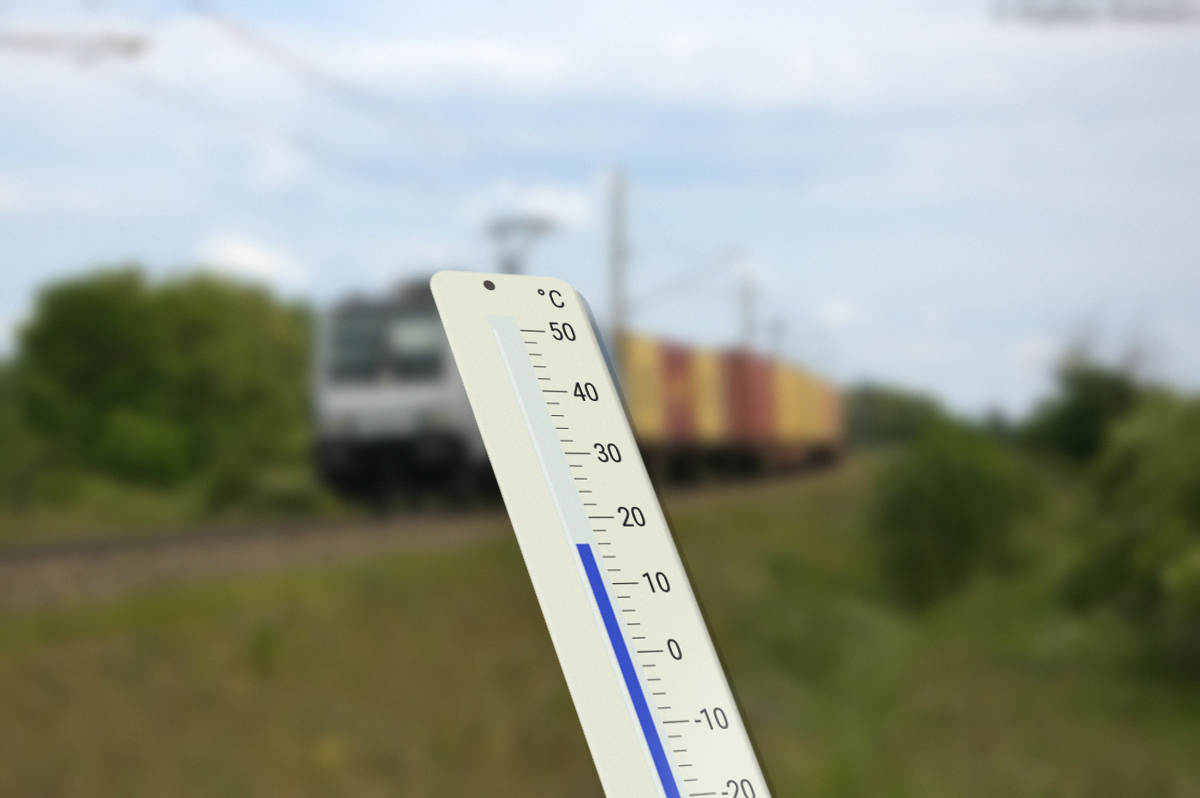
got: 16 °C
